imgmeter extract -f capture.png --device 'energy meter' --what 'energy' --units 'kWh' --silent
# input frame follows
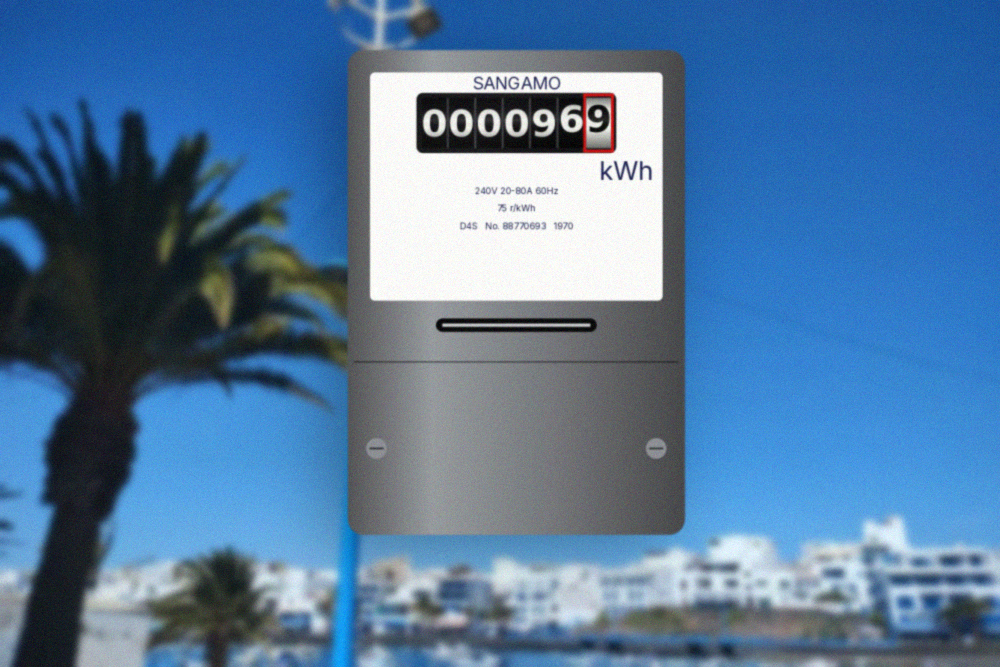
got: 96.9 kWh
